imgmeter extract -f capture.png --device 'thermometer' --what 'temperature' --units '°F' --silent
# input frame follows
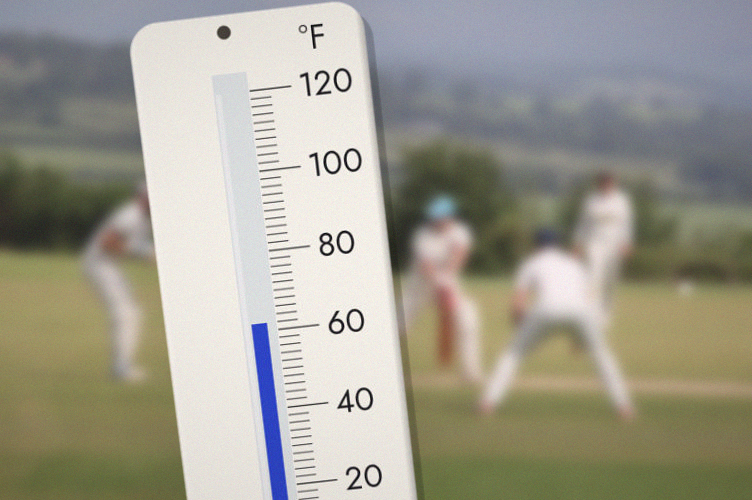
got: 62 °F
